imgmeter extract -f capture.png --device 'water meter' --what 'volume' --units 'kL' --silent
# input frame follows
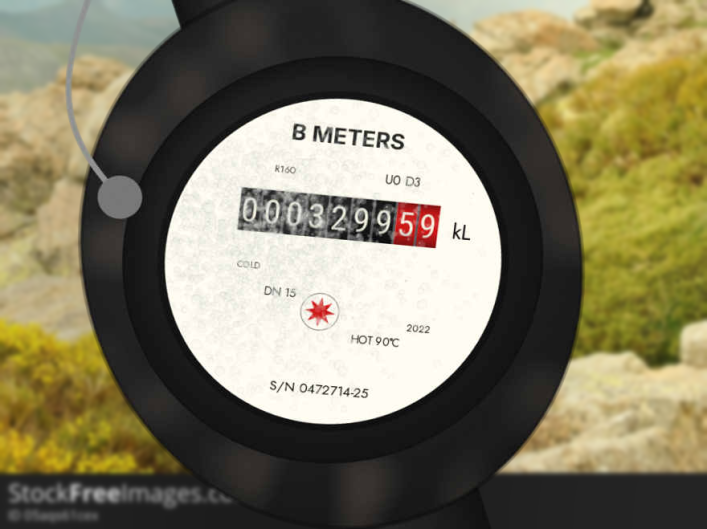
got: 3299.59 kL
